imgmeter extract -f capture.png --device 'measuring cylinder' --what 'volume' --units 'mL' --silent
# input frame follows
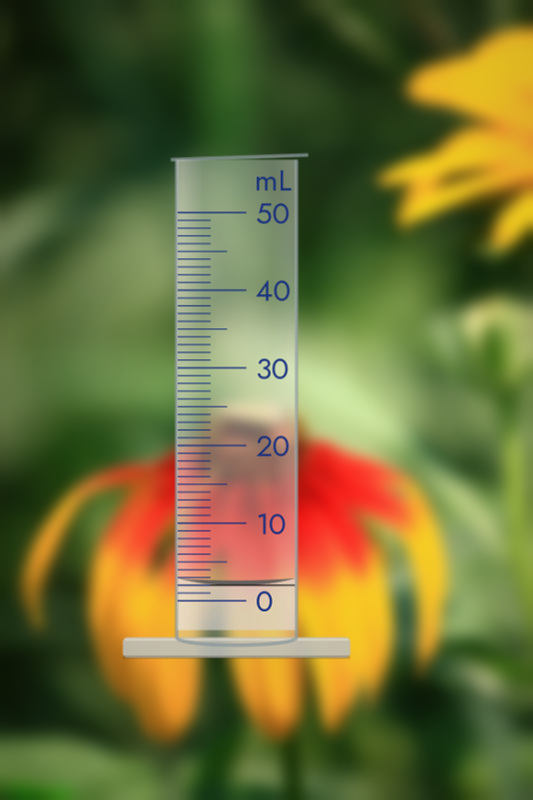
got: 2 mL
